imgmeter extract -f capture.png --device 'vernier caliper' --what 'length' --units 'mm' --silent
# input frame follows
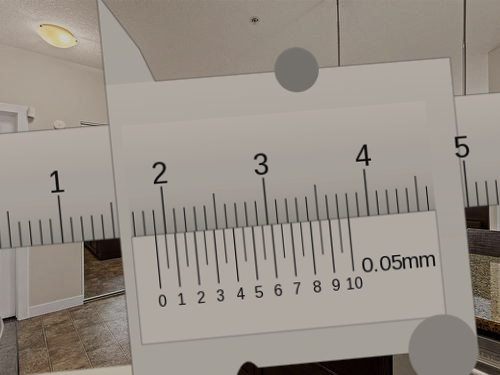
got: 19.0 mm
